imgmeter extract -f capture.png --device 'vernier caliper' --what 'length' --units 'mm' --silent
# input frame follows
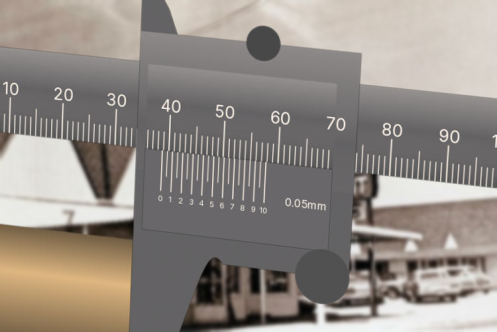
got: 38.8 mm
